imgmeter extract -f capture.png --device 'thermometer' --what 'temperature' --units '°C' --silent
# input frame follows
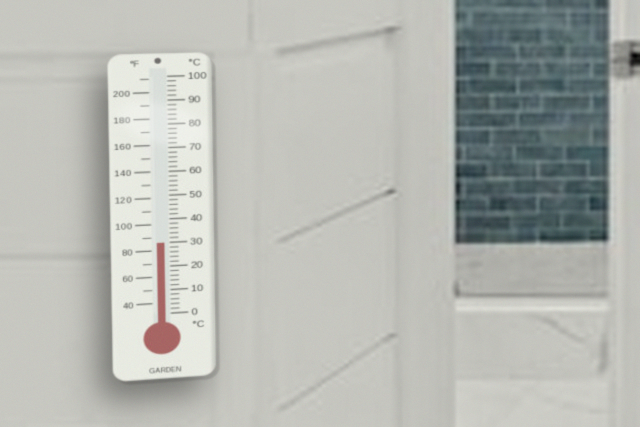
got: 30 °C
